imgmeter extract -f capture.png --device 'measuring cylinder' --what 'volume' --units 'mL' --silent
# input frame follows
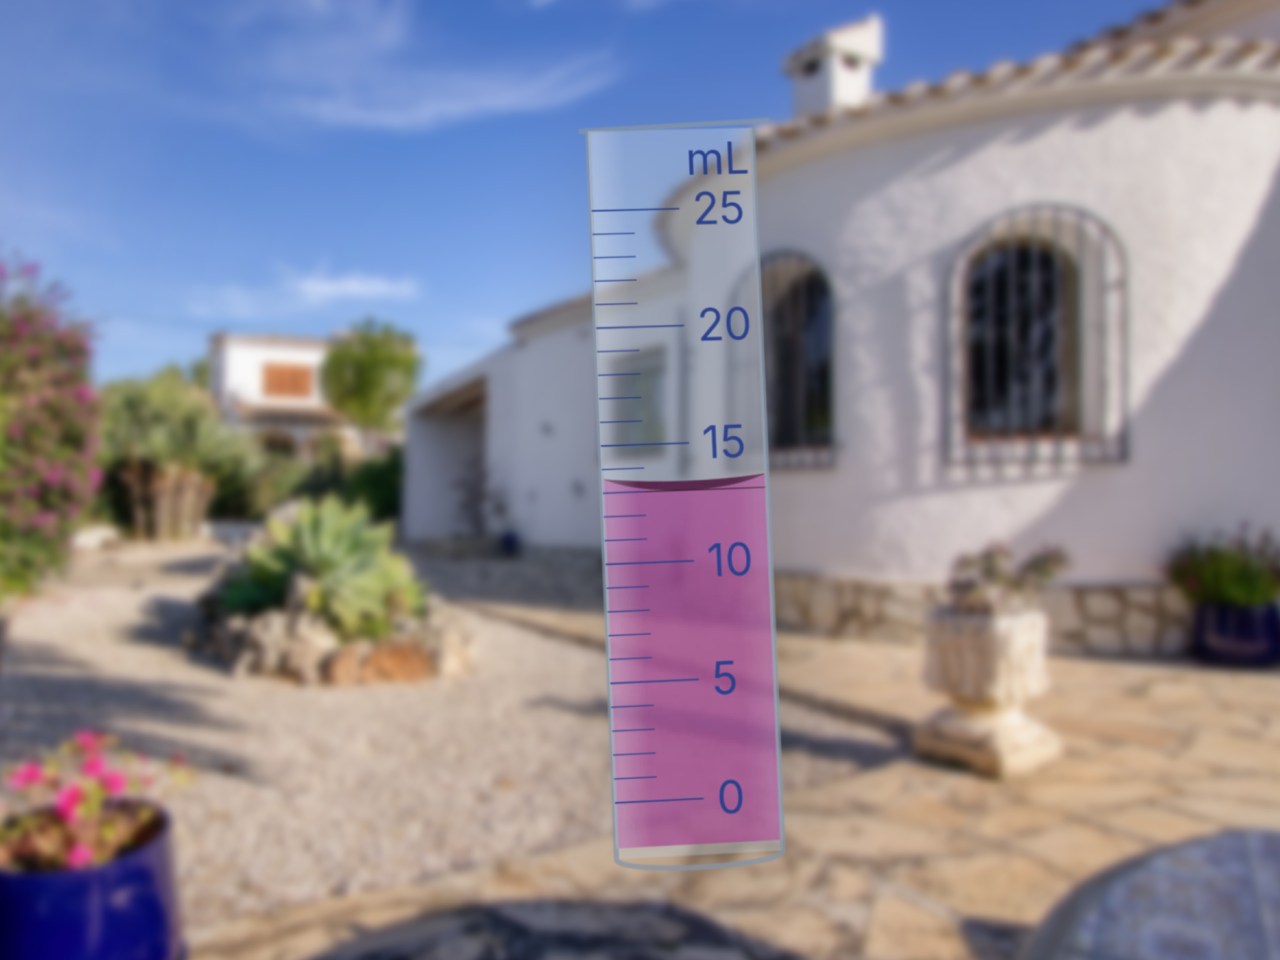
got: 13 mL
